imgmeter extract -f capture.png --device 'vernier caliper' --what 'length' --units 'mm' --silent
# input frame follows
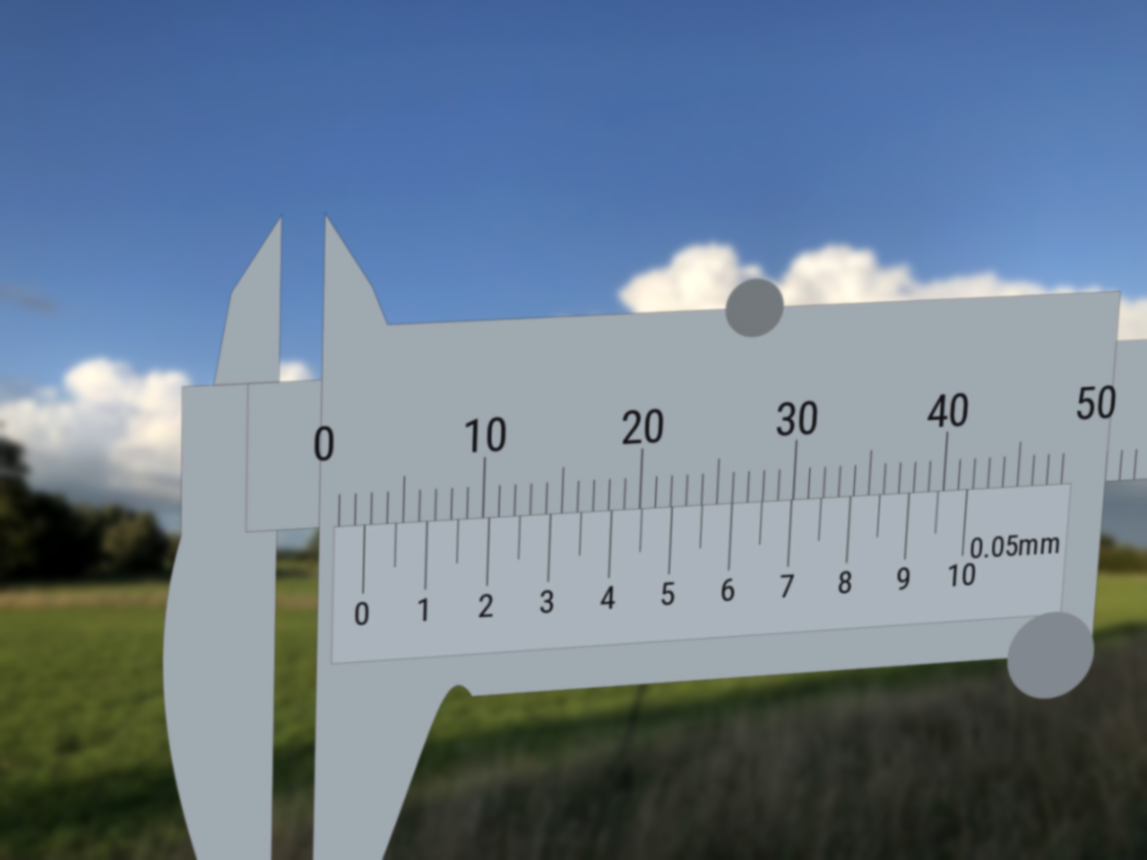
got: 2.6 mm
